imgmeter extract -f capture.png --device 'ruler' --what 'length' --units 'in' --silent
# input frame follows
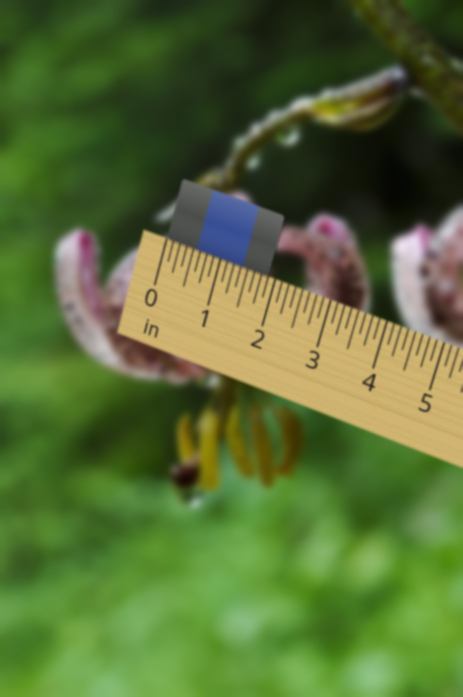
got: 1.875 in
